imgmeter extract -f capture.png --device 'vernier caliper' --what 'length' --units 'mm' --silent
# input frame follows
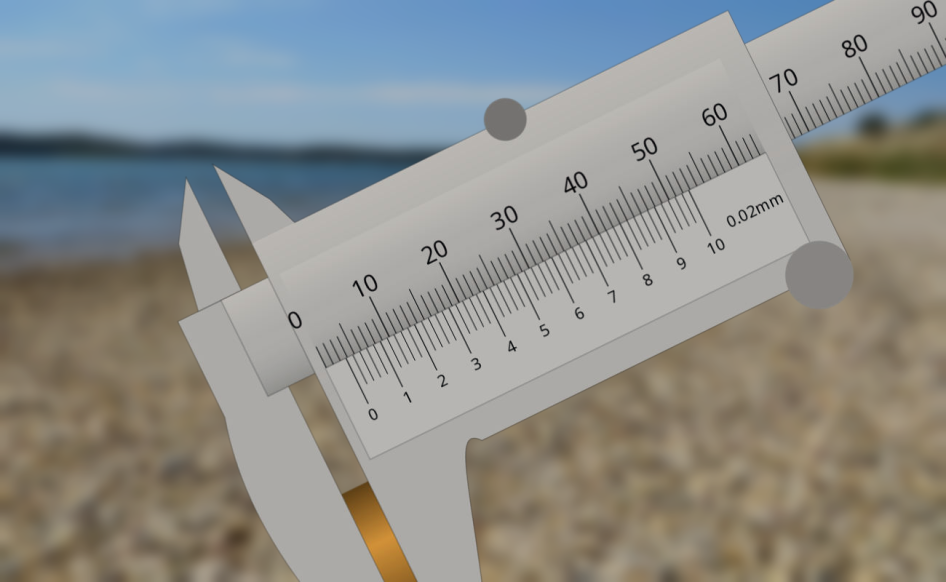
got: 3.8 mm
